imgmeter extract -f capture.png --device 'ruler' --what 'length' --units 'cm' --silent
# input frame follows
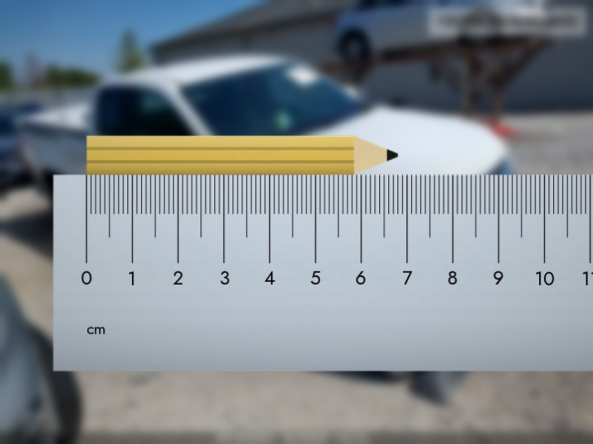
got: 6.8 cm
